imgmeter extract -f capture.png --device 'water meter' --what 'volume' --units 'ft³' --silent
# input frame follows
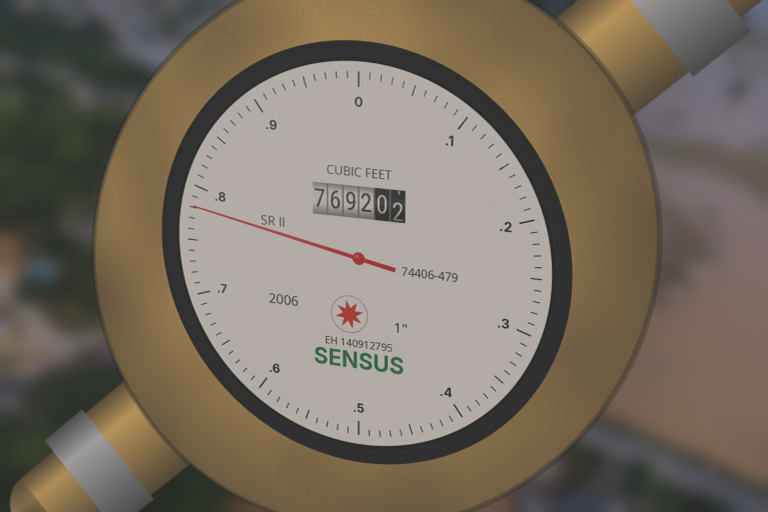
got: 769201.78 ft³
